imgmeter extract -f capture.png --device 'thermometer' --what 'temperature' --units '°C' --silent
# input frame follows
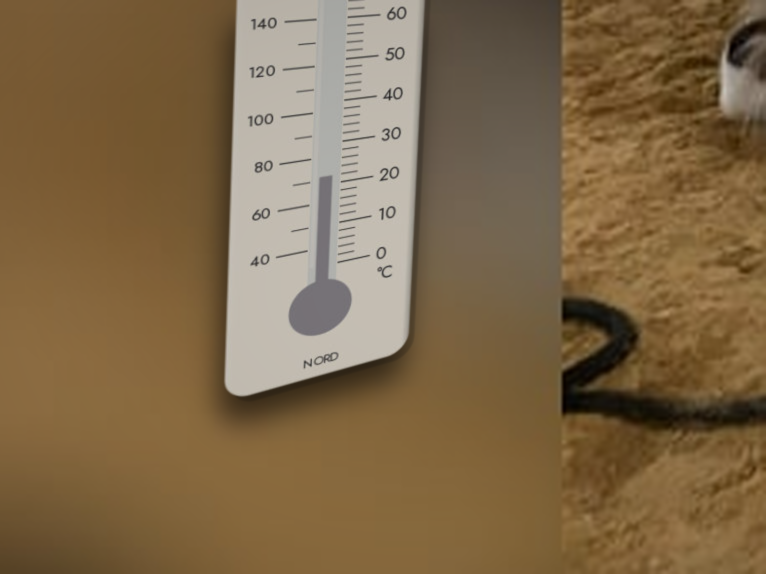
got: 22 °C
